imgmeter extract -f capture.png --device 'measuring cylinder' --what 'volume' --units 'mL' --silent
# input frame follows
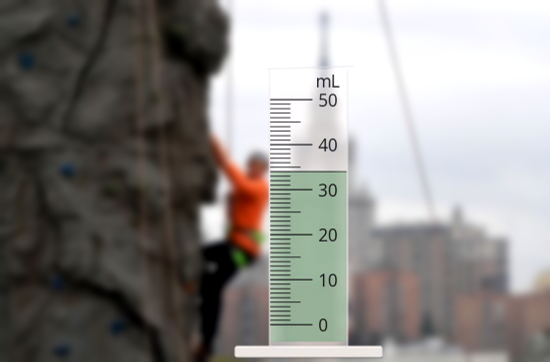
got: 34 mL
